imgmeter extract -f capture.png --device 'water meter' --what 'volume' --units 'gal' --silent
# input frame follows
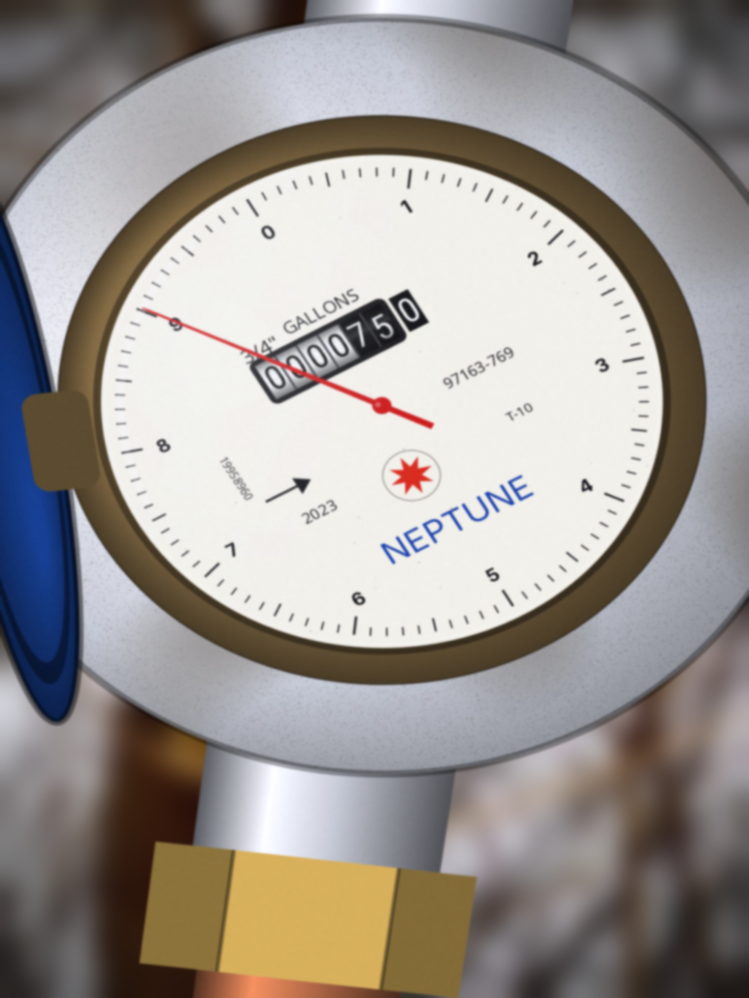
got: 749.0 gal
